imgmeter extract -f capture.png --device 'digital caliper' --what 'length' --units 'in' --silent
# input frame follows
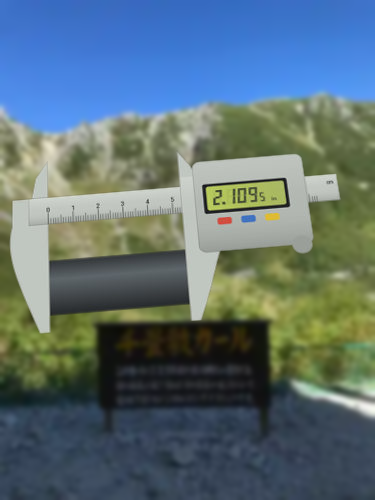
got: 2.1095 in
